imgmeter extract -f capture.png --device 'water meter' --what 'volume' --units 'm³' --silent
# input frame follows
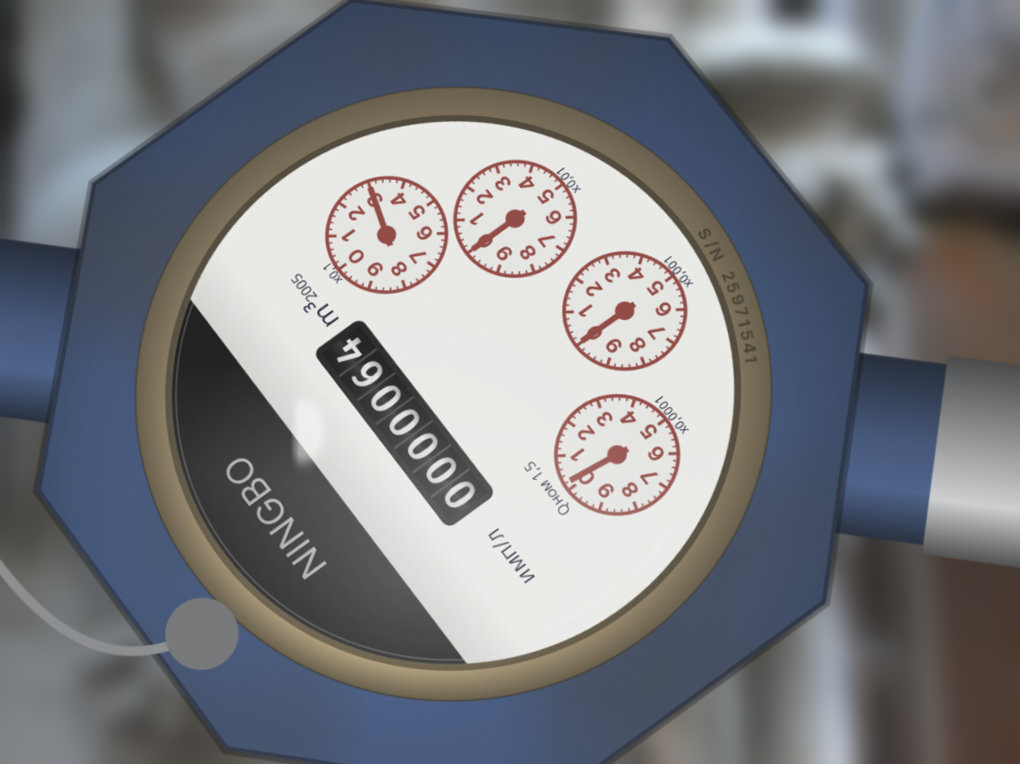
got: 64.3000 m³
